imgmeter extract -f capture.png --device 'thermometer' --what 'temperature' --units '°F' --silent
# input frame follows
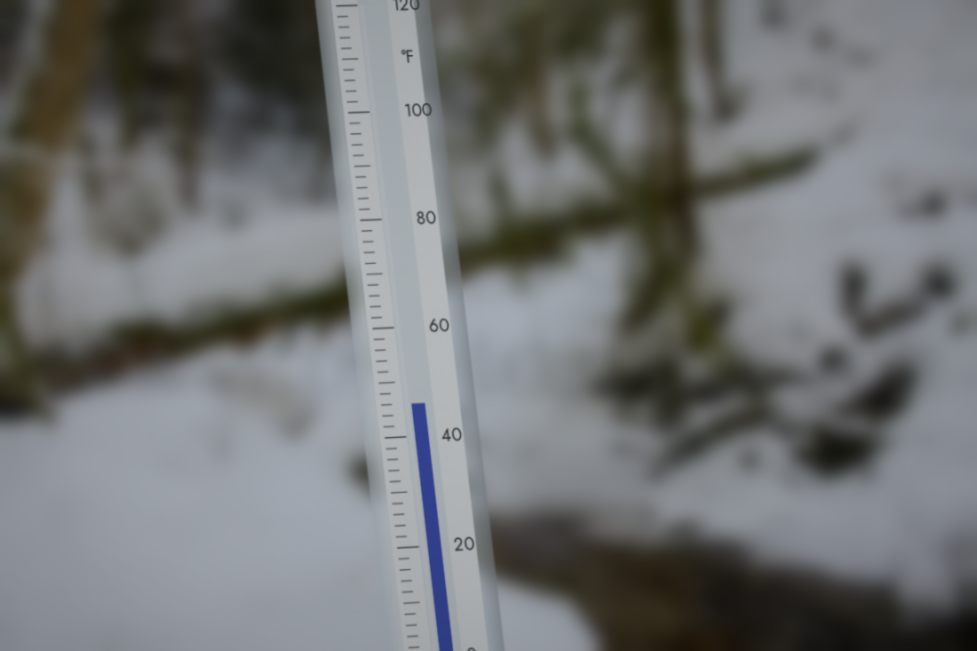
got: 46 °F
